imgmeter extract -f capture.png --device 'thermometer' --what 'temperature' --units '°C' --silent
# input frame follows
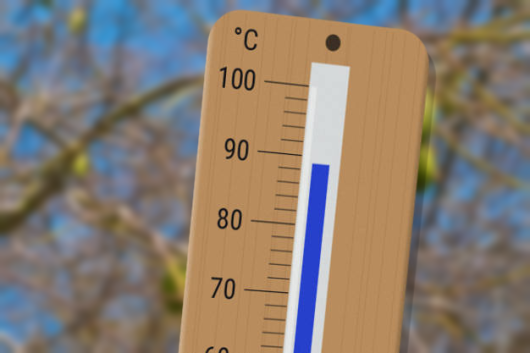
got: 89 °C
